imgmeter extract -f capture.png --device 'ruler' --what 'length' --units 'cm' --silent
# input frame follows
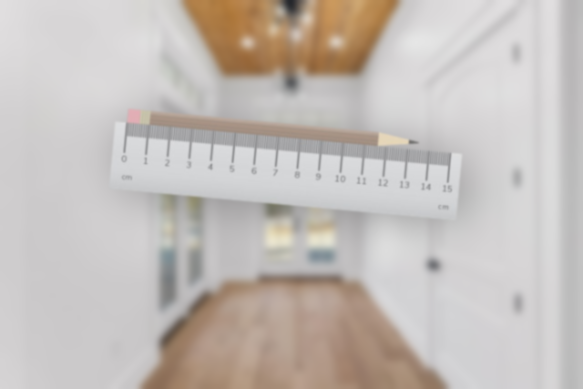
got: 13.5 cm
